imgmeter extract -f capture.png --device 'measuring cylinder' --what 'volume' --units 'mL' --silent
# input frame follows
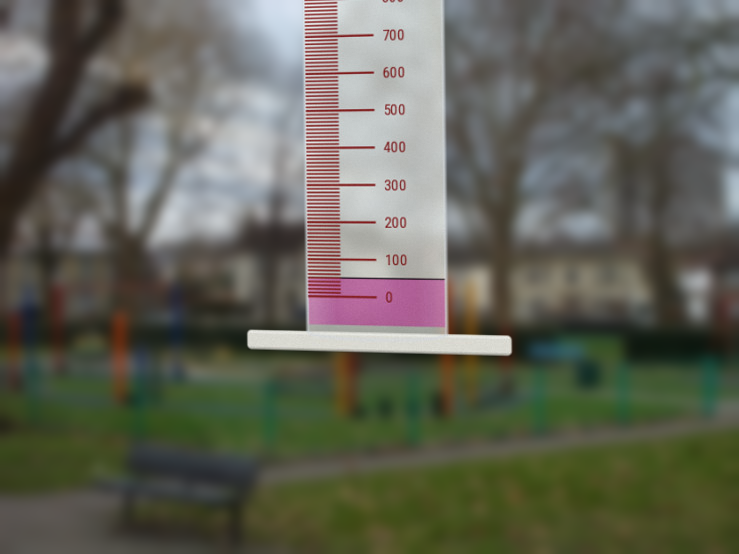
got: 50 mL
